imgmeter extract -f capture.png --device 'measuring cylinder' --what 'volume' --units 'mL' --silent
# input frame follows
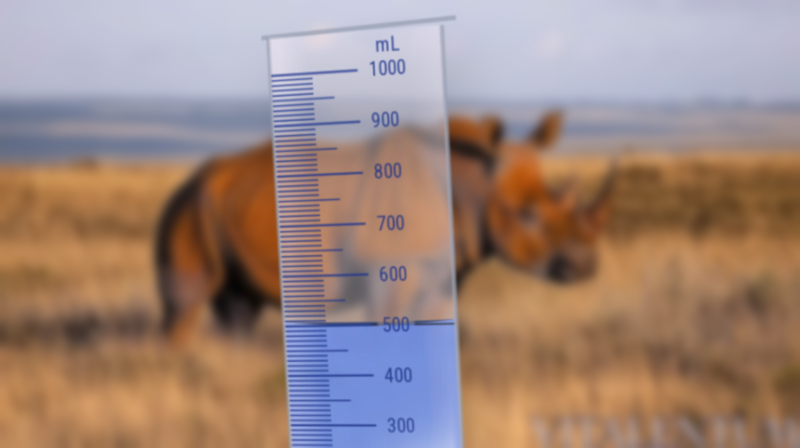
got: 500 mL
